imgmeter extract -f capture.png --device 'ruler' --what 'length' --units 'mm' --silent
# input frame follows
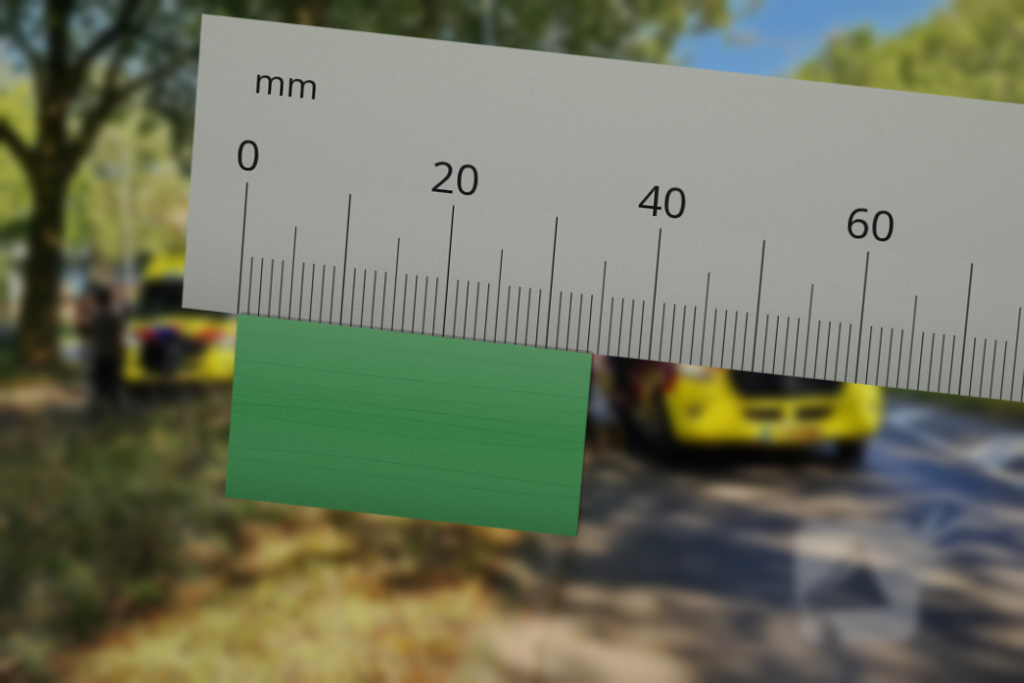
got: 34.5 mm
